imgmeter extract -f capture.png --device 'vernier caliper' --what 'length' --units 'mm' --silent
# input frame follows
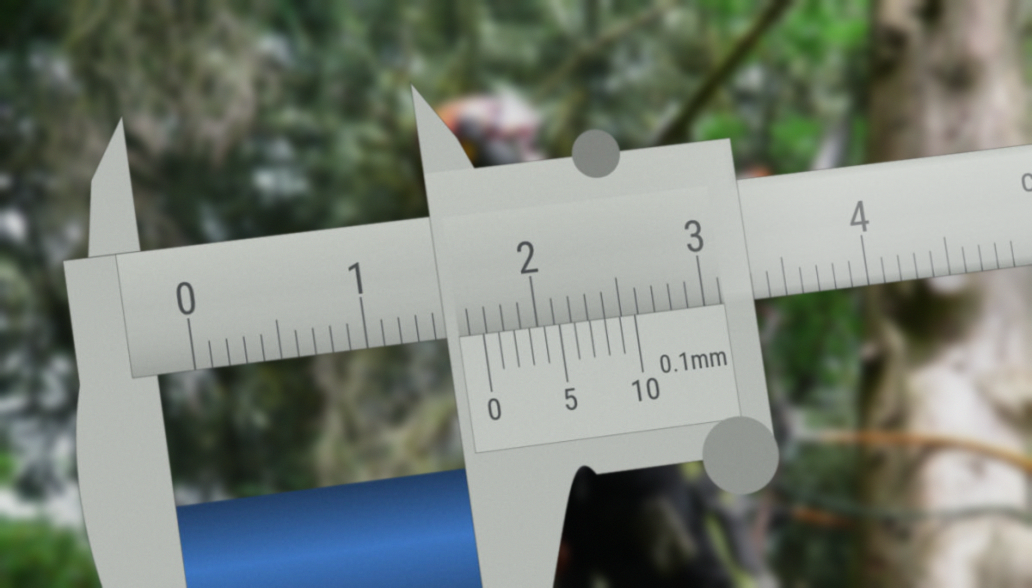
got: 16.8 mm
